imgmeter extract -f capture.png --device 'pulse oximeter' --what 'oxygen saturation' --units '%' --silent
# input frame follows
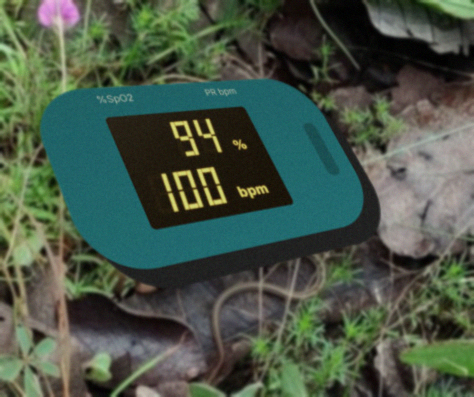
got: 94 %
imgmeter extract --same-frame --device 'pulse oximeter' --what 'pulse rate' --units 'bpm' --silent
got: 100 bpm
